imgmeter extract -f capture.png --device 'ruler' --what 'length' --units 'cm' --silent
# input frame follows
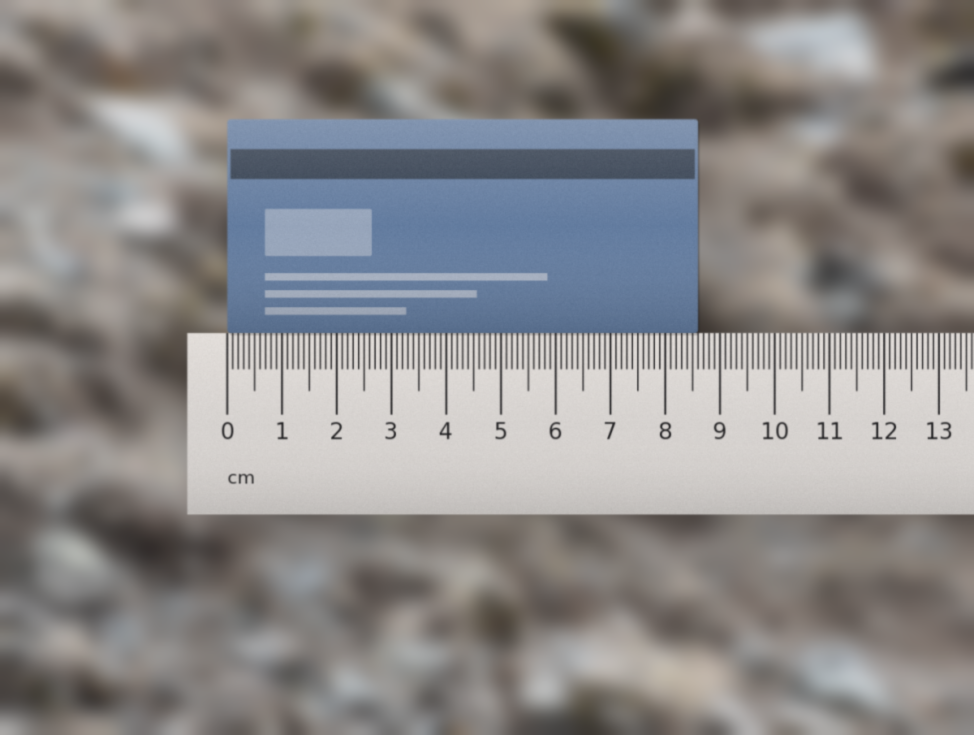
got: 8.6 cm
